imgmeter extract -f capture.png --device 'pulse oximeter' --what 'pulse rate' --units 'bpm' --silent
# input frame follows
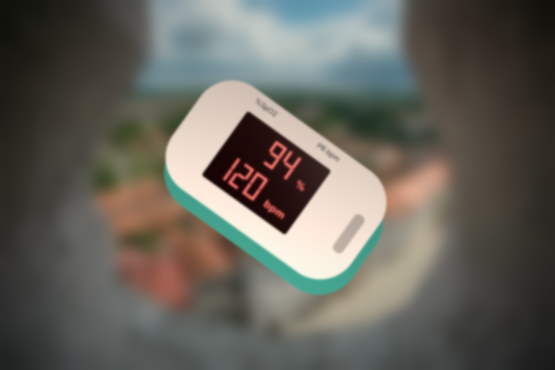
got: 120 bpm
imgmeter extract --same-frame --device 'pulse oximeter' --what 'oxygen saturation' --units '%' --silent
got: 94 %
